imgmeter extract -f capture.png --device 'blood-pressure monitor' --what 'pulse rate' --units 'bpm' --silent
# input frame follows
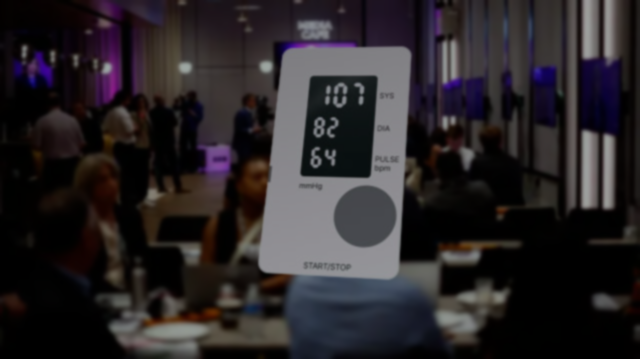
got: 64 bpm
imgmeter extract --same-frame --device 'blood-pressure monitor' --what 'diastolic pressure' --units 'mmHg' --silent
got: 82 mmHg
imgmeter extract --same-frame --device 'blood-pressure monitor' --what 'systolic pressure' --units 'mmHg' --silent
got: 107 mmHg
